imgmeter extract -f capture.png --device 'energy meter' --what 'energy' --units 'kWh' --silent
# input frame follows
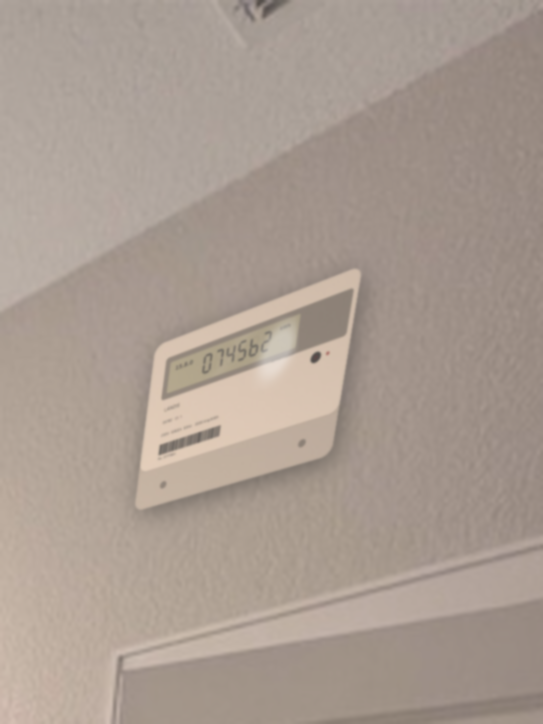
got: 74562 kWh
